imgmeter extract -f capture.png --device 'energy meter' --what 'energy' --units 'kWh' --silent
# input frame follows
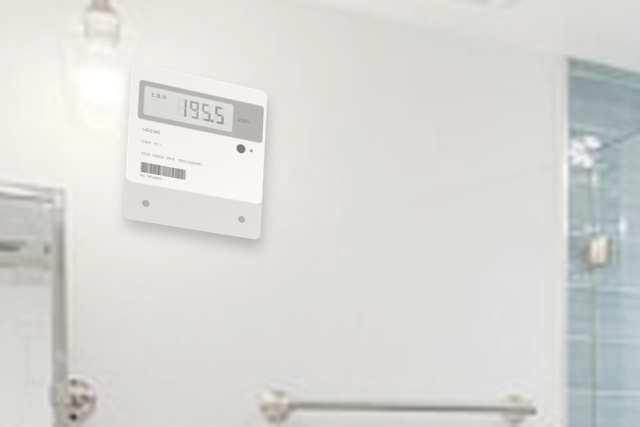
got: 195.5 kWh
